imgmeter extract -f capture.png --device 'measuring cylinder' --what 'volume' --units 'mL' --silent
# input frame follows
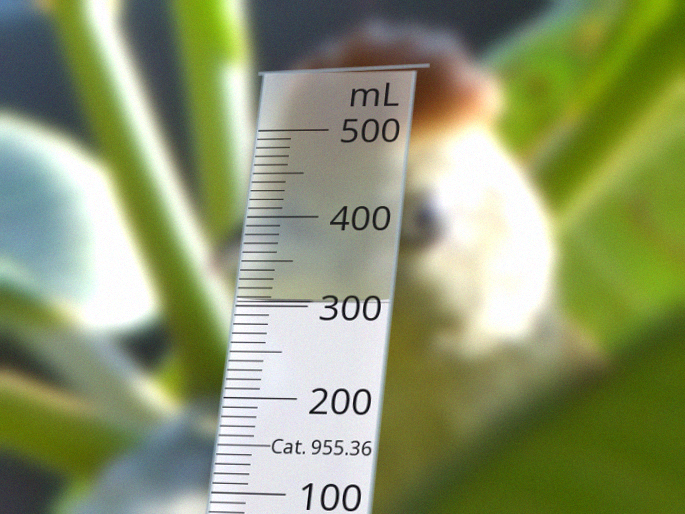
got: 305 mL
